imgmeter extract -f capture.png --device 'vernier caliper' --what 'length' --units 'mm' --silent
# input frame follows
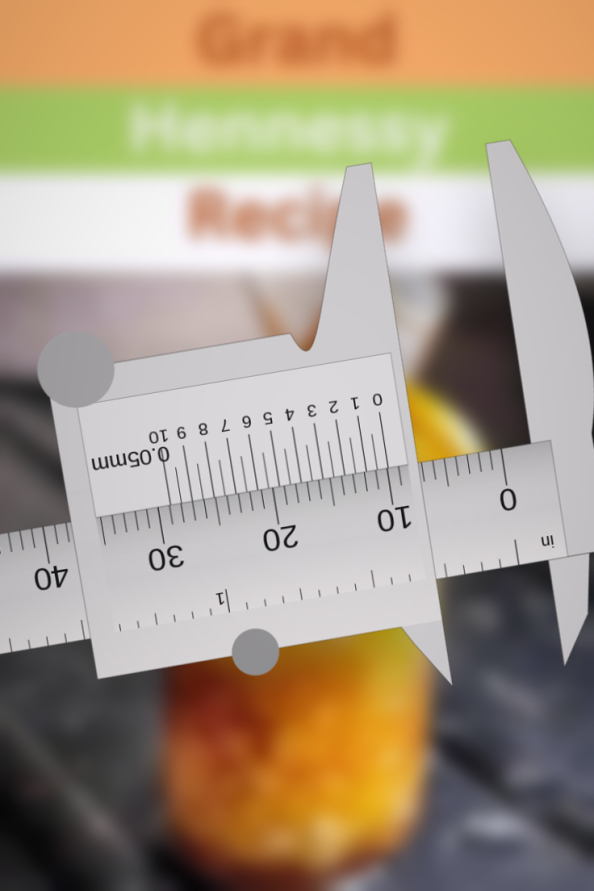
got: 9.9 mm
